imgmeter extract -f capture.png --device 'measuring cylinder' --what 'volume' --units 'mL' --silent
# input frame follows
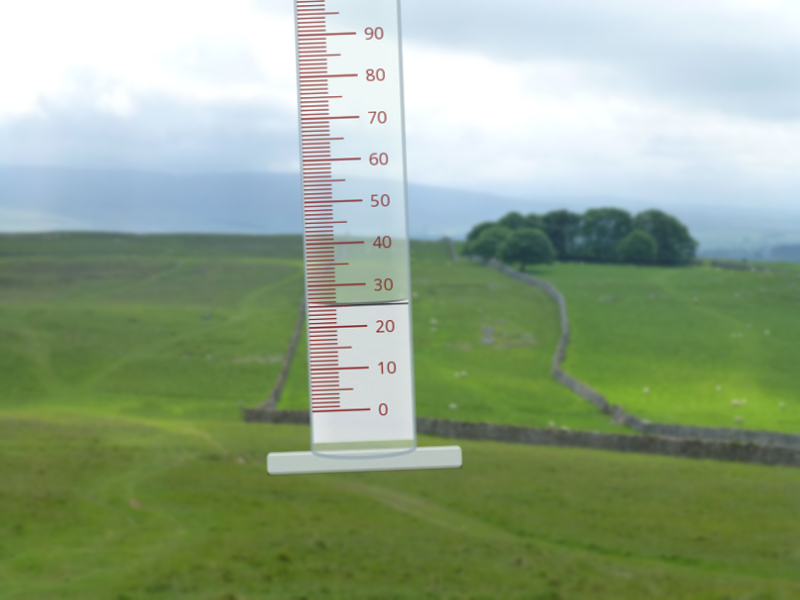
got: 25 mL
